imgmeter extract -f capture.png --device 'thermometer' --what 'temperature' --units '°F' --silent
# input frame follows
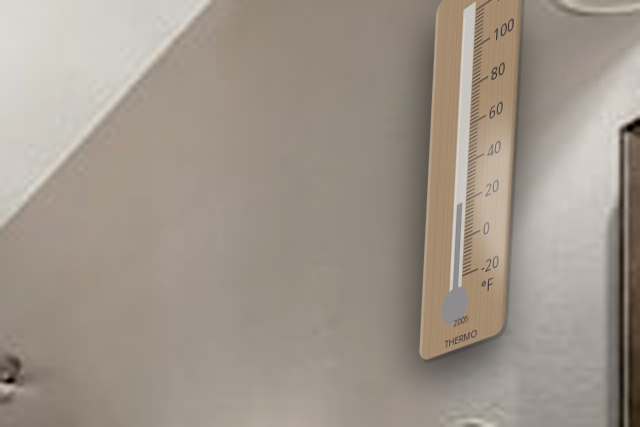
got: 20 °F
